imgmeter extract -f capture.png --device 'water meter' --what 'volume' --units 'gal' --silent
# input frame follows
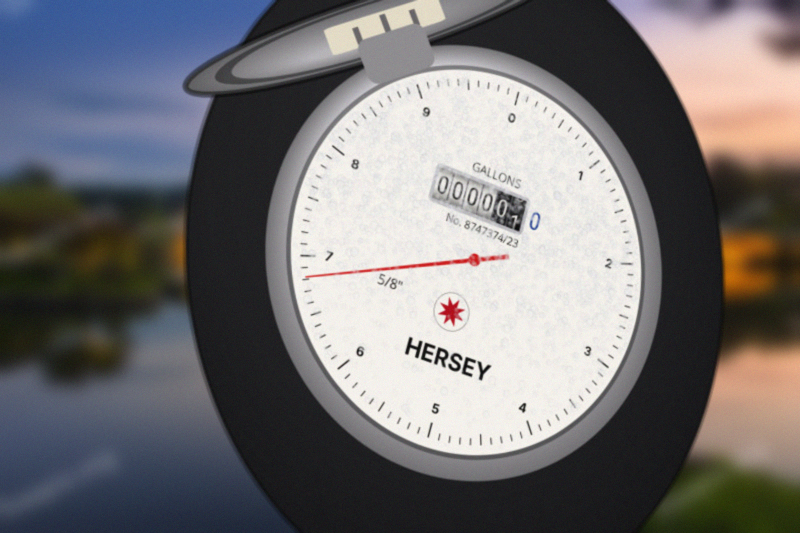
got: 6.8 gal
